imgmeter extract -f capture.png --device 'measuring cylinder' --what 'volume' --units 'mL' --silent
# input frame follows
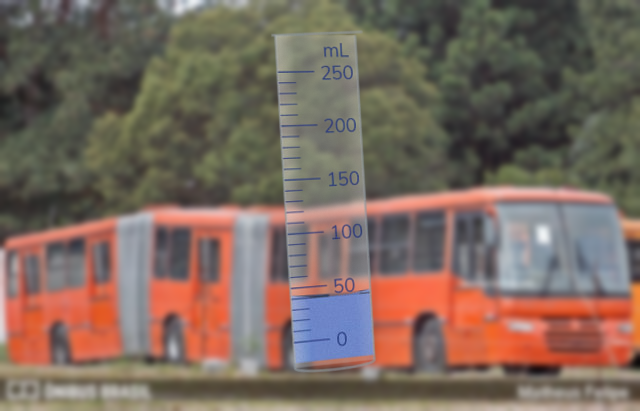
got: 40 mL
